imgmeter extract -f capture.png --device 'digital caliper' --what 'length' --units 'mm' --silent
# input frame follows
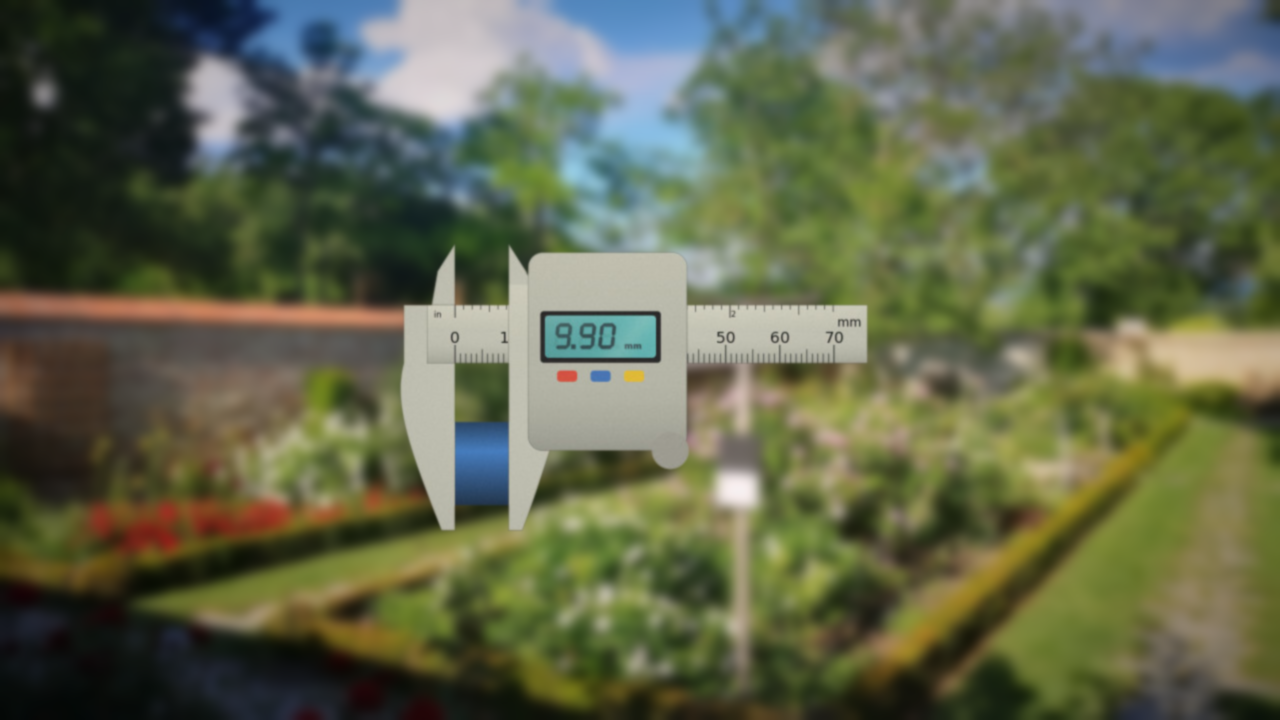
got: 9.90 mm
